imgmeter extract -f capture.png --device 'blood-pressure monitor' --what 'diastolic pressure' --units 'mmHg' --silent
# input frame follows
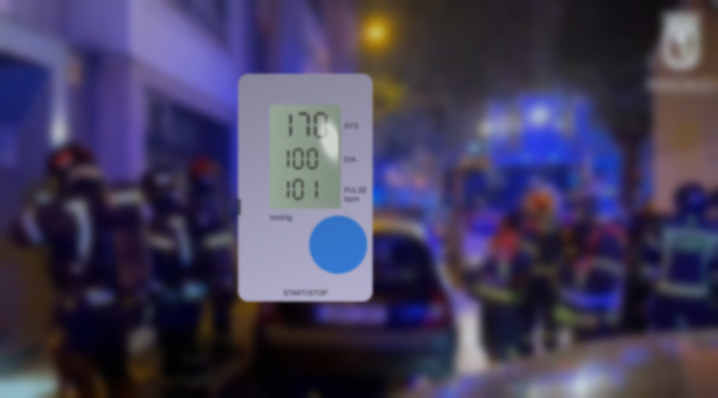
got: 100 mmHg
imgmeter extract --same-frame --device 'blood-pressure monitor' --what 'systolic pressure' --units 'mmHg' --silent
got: 170 mmHg
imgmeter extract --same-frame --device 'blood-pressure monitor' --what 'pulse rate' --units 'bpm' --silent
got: 101 bpm
